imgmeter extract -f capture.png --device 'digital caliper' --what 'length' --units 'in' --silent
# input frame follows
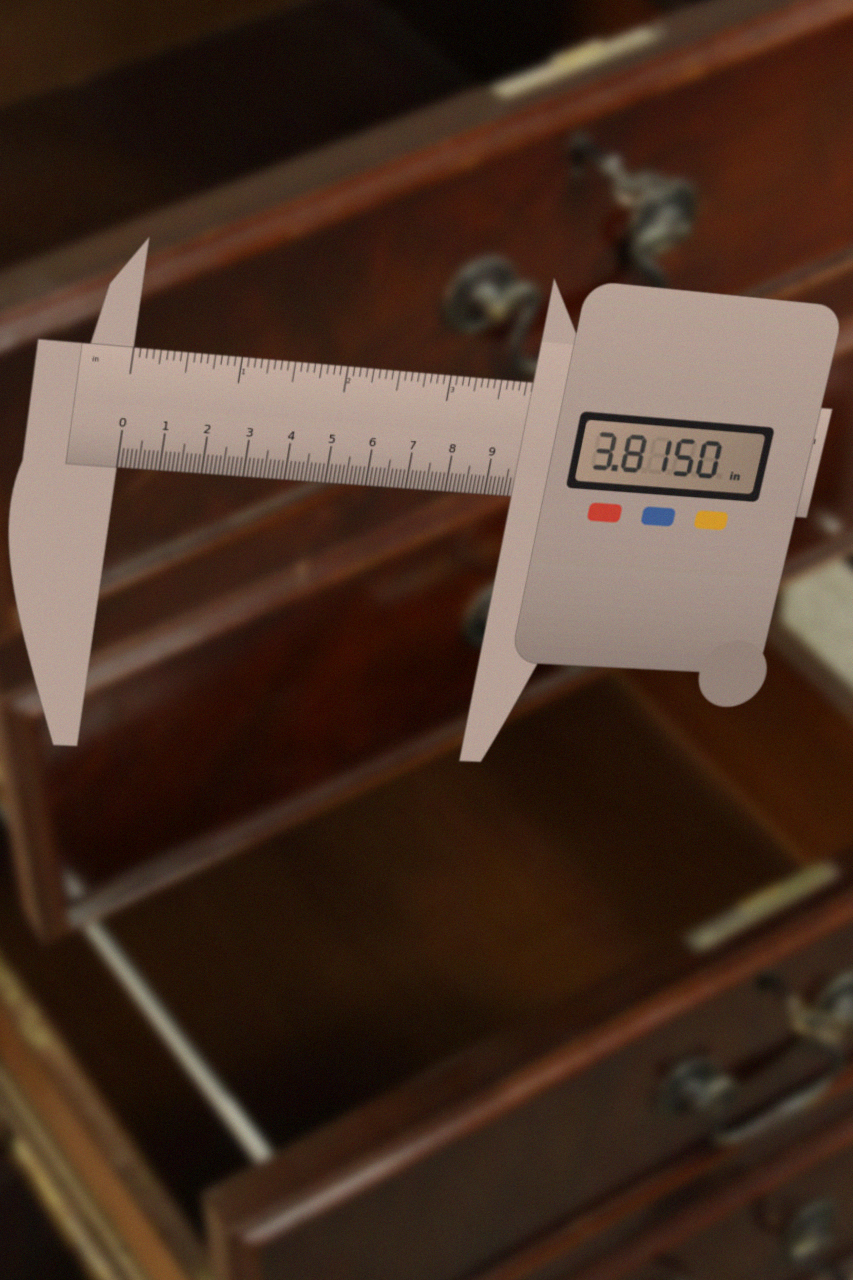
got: 3.8150 in
